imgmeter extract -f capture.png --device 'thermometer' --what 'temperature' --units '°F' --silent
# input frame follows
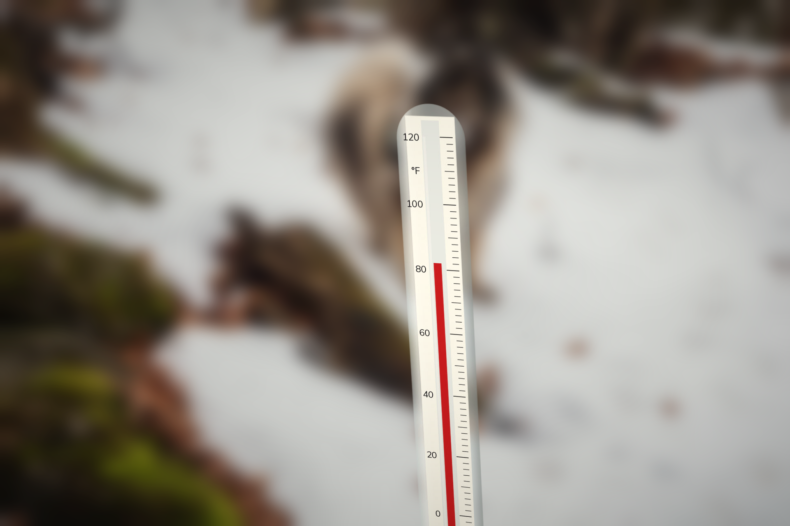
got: 82 °F
